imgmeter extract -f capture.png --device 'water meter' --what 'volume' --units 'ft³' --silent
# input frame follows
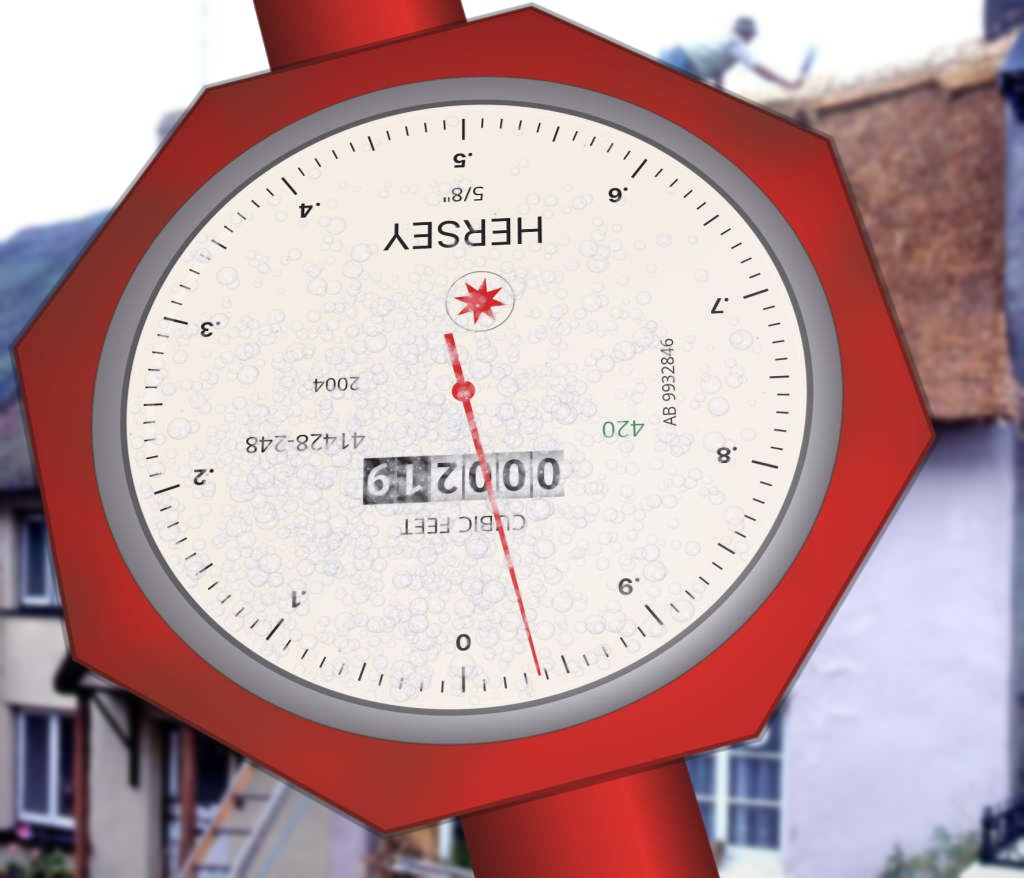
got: 218.96 ft³
